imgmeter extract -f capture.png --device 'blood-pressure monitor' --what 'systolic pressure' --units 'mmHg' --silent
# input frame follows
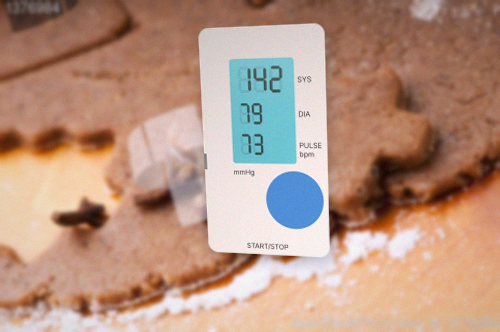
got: 142 mmHg
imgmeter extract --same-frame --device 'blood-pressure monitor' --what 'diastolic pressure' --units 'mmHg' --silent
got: 79 mmHg
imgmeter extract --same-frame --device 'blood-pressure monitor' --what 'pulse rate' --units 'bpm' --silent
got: 73 bpm
